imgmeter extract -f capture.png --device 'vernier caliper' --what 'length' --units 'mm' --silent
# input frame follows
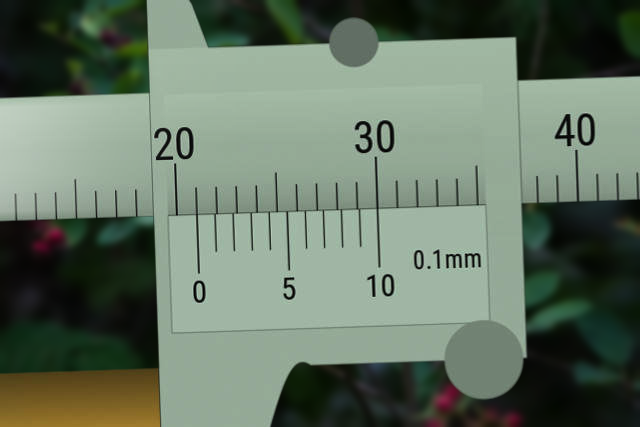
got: 21.0 mm
